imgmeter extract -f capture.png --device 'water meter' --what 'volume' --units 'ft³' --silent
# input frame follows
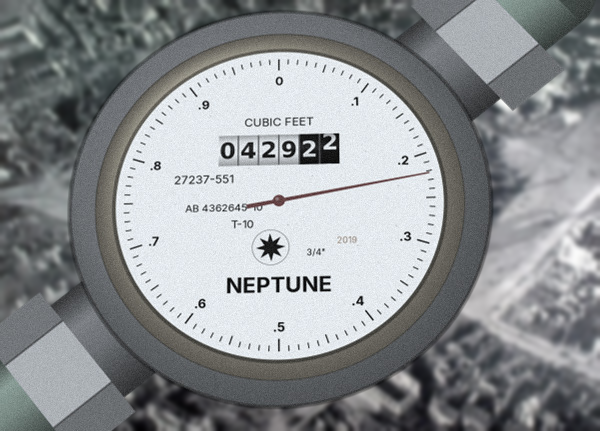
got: 42922.22 ft³
